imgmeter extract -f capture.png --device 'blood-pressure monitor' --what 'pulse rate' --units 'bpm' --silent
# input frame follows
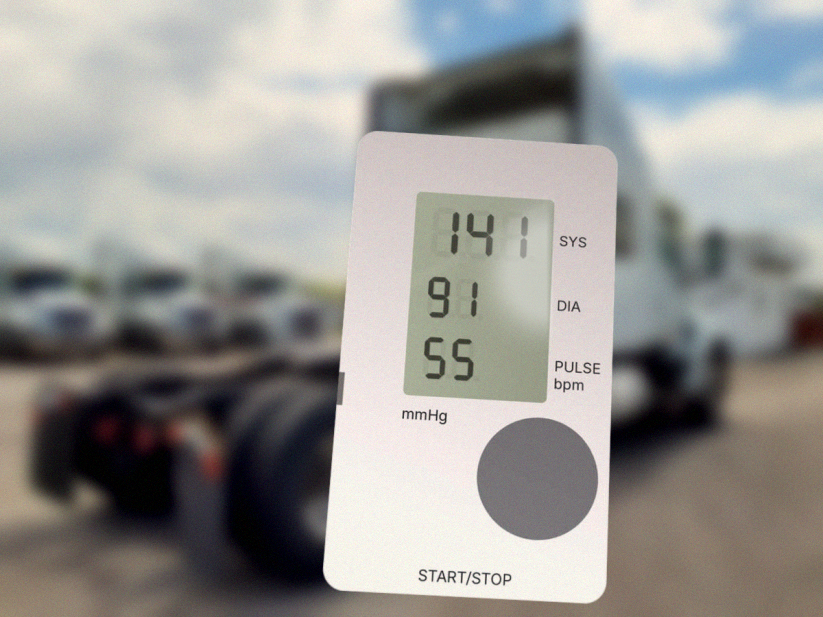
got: 55 bpm
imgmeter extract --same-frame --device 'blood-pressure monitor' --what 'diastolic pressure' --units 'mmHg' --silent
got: 91 mmHg
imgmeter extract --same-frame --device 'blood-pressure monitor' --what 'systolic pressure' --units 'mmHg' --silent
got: 141 mmHg
